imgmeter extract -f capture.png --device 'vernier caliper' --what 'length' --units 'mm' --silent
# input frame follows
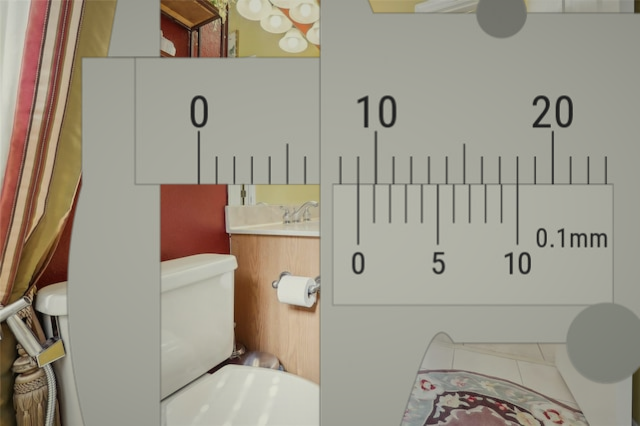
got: 9.0 mm
